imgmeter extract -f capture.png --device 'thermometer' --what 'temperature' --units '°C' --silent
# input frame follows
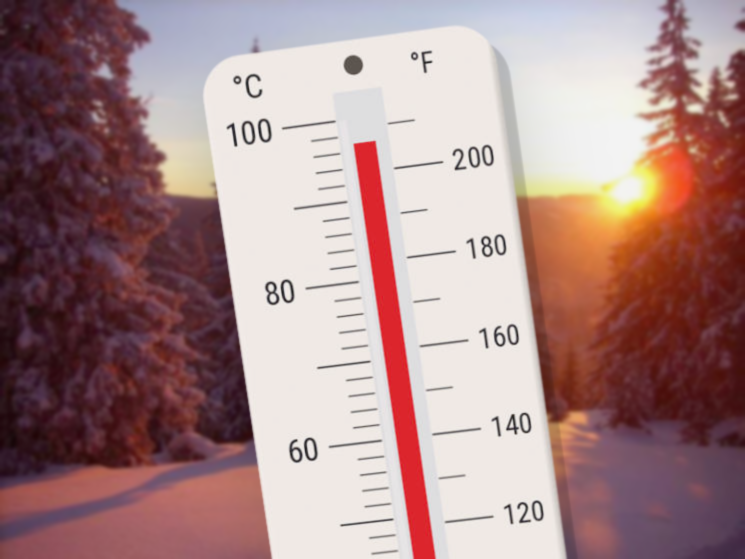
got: 97 °C
